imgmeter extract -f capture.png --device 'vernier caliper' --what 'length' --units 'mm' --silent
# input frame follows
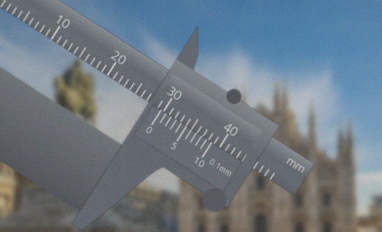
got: 29.6 mm
